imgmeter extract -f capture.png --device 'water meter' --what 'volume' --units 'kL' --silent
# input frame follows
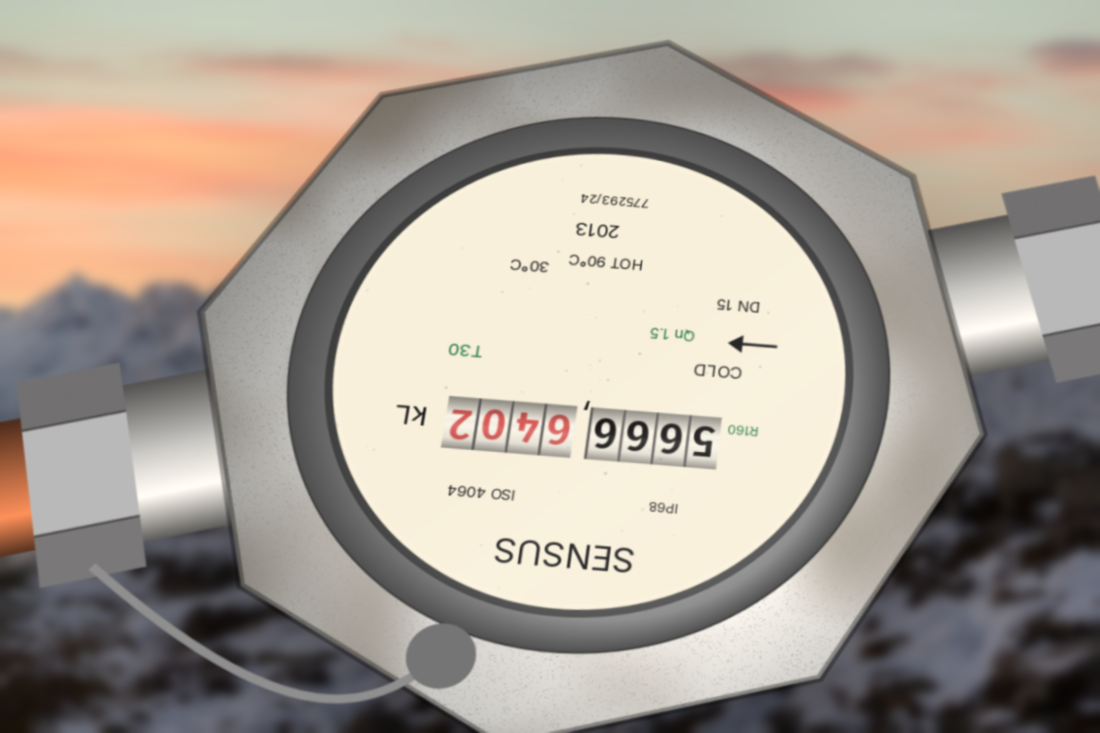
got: 5666.6402 kL
